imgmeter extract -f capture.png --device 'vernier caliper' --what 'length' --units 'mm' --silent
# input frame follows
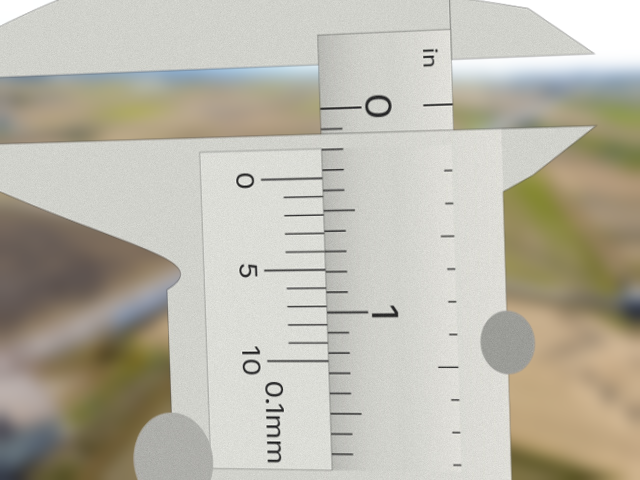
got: 3.4 mm
